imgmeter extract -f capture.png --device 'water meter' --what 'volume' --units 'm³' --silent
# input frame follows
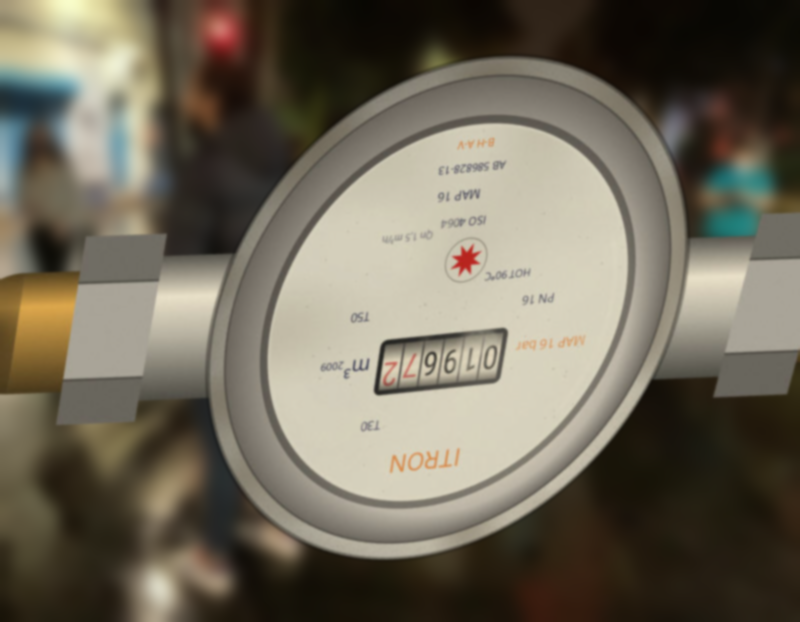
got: 196.72 m³
